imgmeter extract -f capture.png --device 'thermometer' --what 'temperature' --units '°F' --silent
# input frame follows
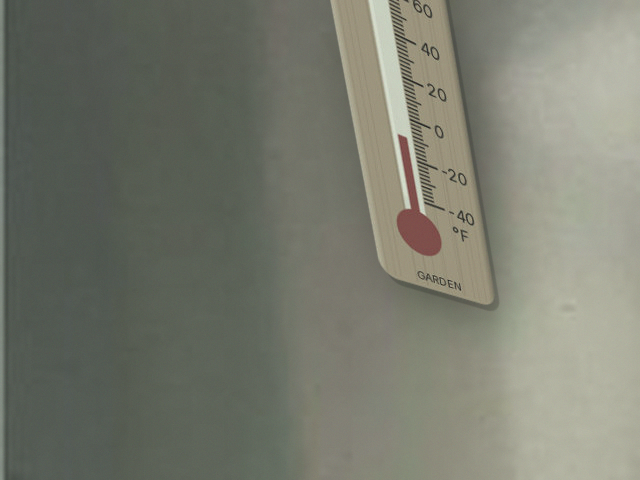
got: -10 °F
